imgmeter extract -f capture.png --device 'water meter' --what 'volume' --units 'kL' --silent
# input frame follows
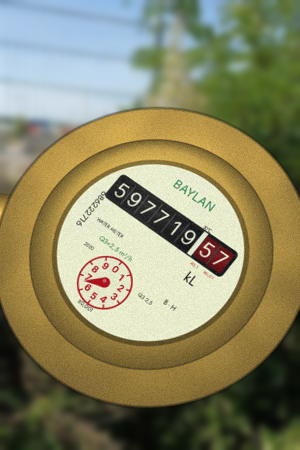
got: 597719.576 kL
